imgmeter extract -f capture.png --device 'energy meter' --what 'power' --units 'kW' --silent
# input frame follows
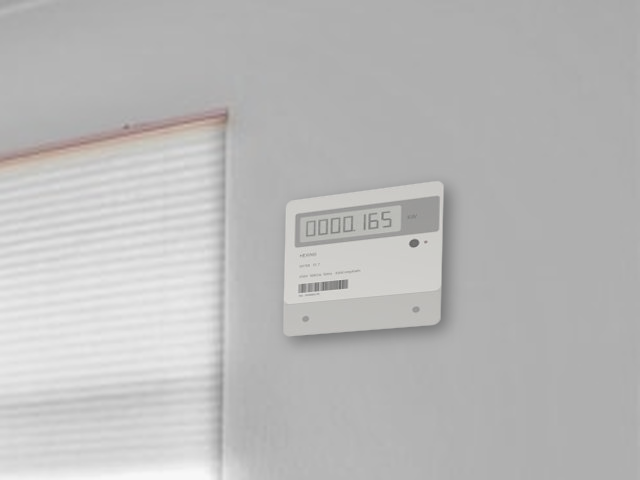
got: 0.165 kW
